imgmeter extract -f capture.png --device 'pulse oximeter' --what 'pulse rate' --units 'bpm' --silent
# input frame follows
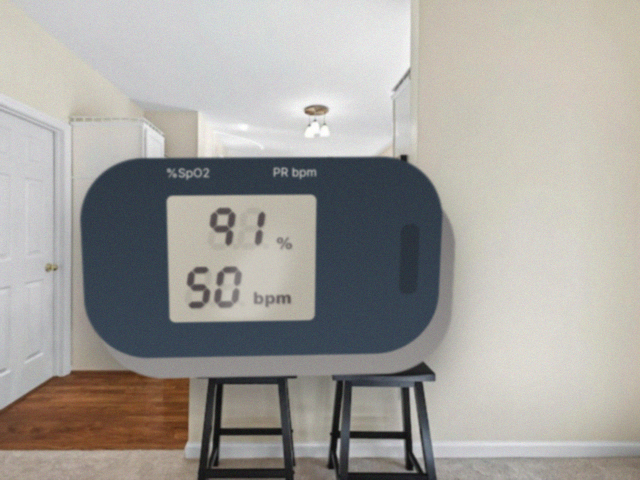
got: 50 bpm
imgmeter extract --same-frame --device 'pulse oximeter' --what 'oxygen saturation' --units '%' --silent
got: 91 %
